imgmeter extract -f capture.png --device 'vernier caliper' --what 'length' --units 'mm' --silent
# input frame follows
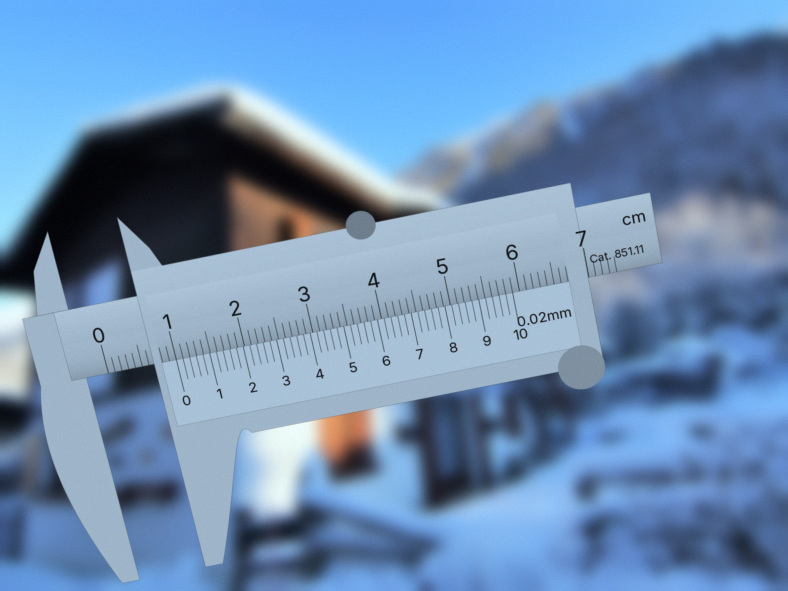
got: 10.0 mm
